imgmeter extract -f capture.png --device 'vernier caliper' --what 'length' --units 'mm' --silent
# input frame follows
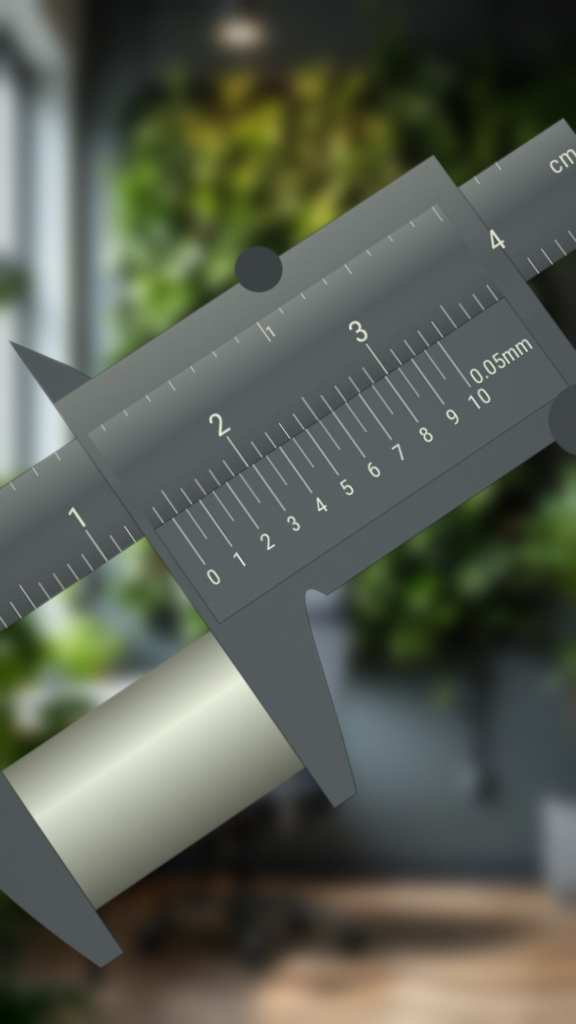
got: 14.6 mm
